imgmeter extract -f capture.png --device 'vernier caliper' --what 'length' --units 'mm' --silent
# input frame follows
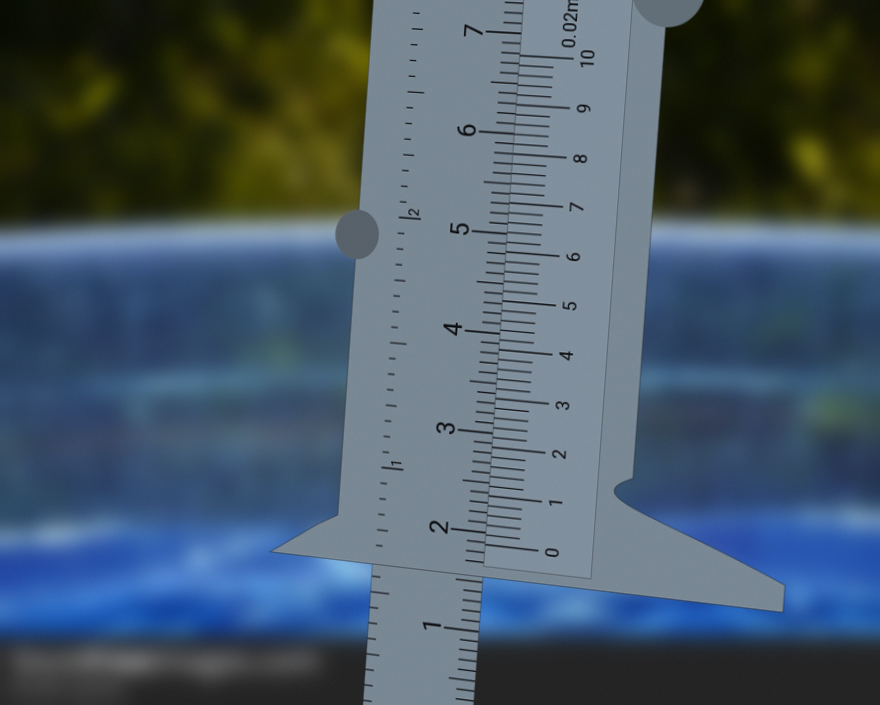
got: 18.8 mm
